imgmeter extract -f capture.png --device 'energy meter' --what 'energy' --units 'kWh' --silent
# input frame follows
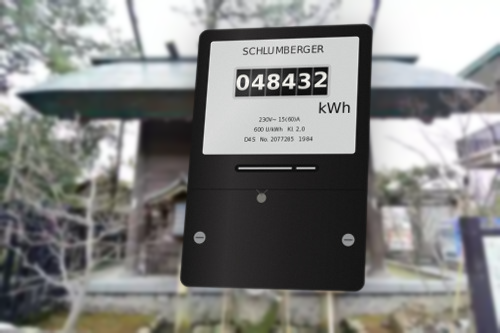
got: 48432 kWh
